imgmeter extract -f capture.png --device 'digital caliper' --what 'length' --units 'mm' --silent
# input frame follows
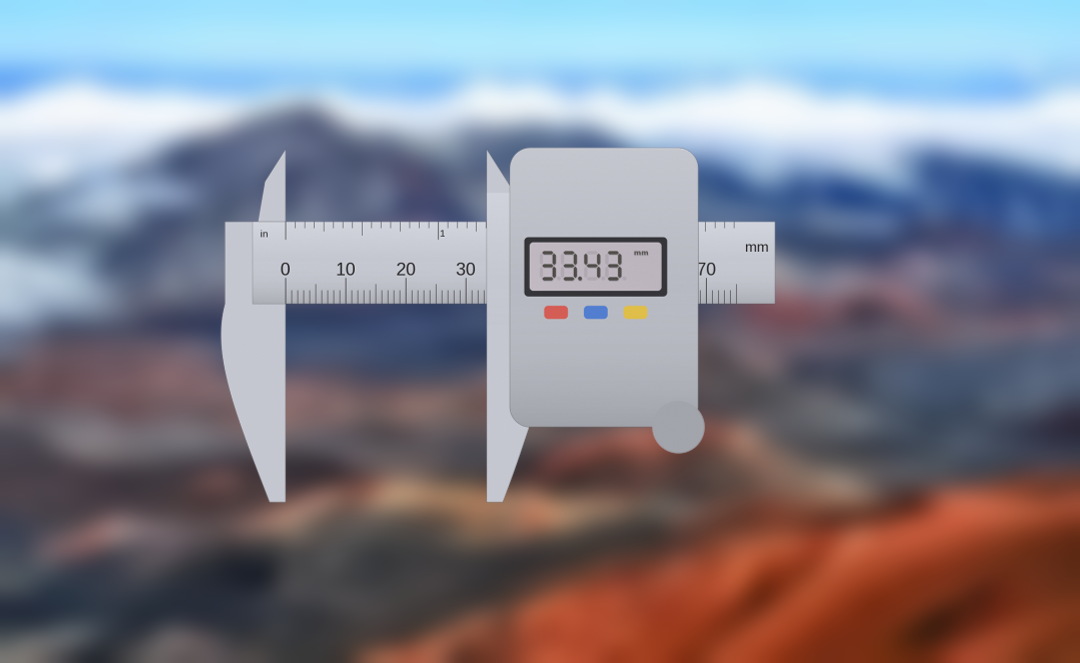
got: 33.43 mm
